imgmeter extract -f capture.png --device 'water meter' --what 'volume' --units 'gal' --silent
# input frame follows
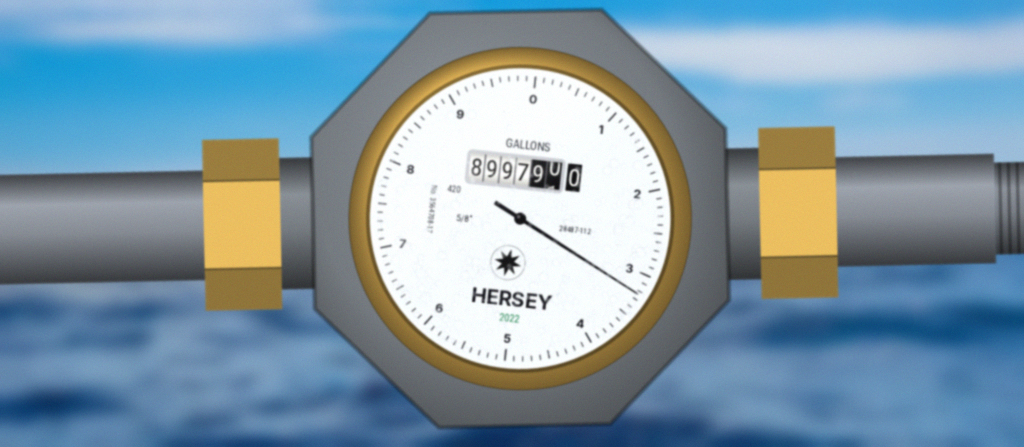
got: 8997903.2 gal
